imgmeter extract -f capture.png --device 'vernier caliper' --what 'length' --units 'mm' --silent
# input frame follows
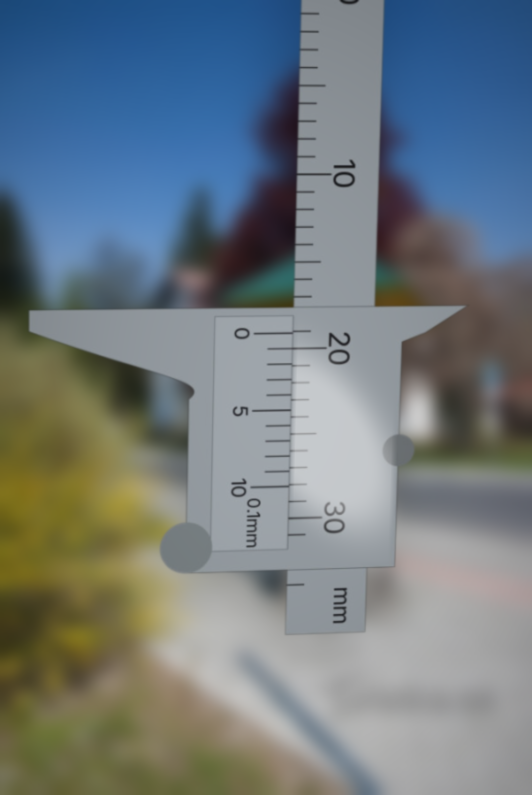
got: 19.1 mm
